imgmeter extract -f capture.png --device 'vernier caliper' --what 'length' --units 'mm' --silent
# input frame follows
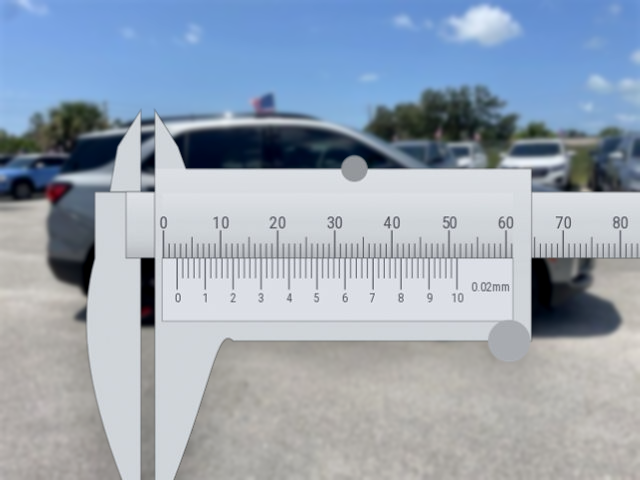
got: 2.4 mm
